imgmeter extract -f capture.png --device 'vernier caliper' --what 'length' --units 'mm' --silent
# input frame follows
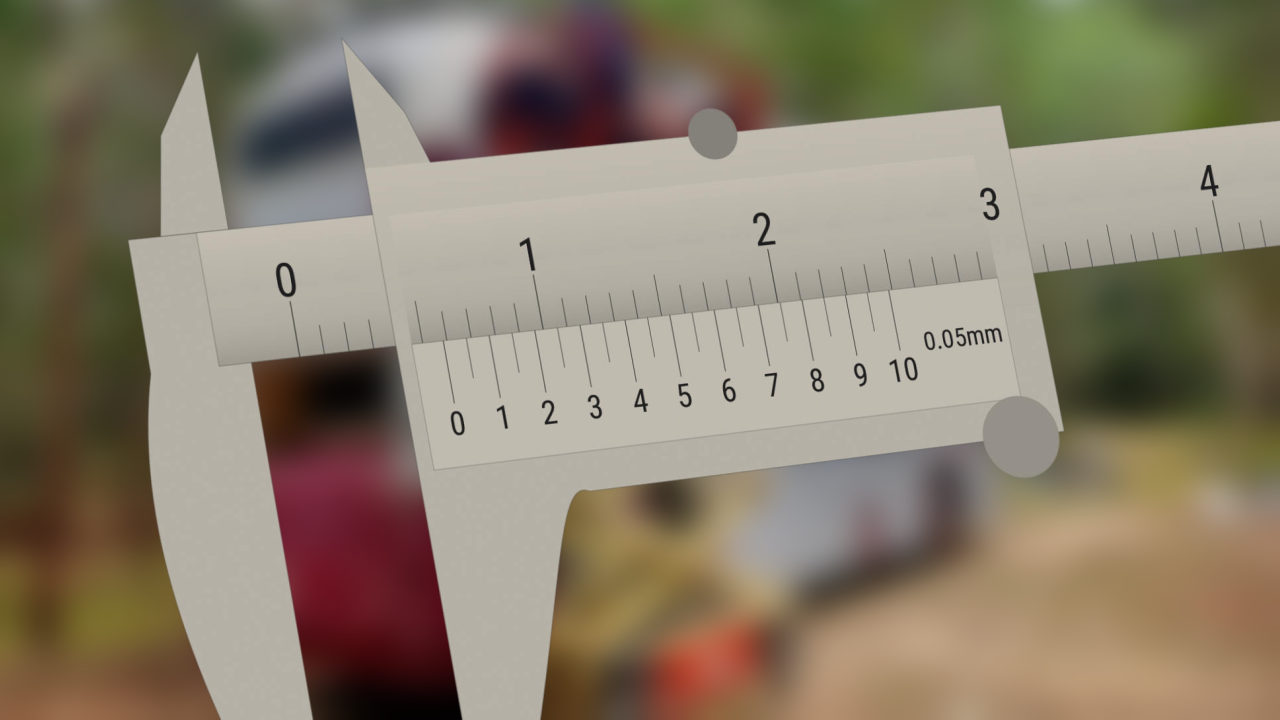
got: 5.85 mm
